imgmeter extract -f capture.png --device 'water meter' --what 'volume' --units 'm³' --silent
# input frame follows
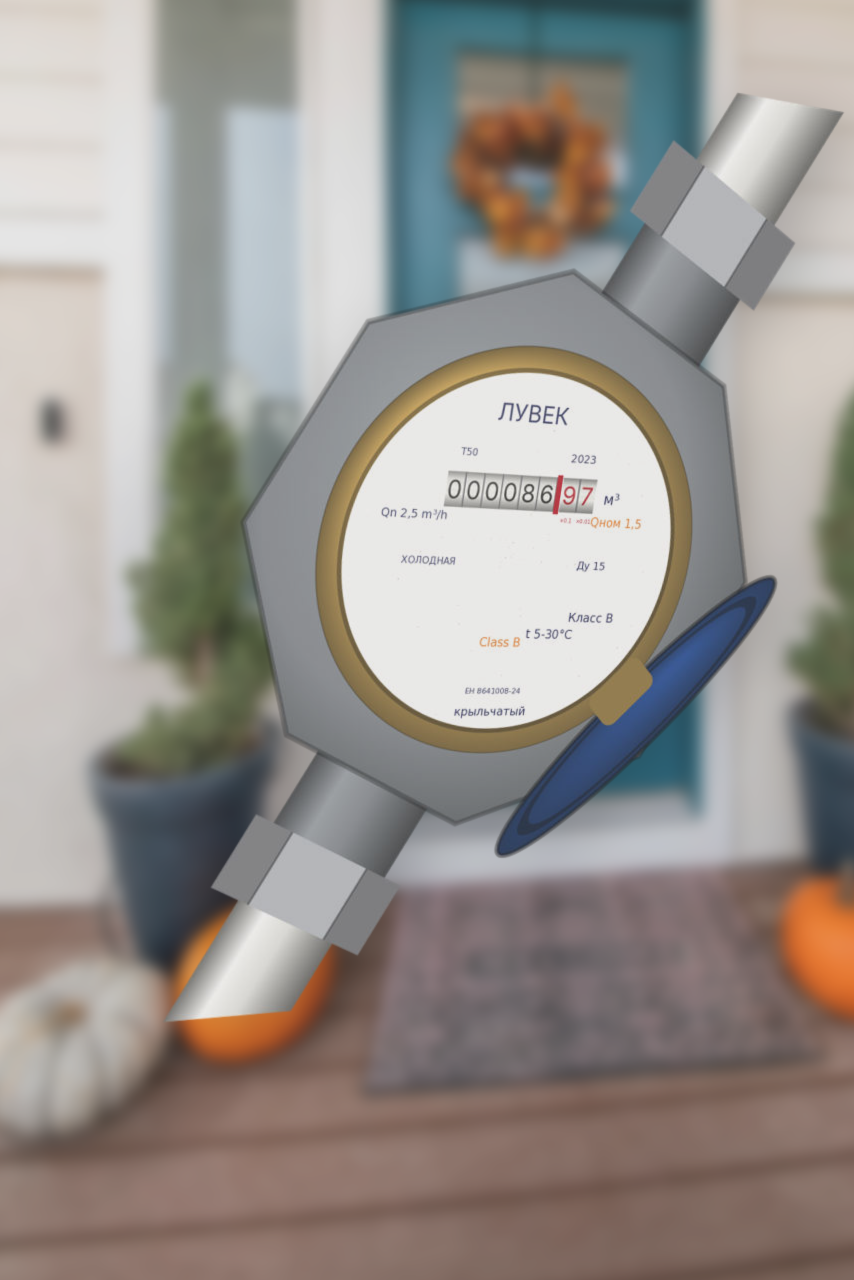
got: 86.97 m³
